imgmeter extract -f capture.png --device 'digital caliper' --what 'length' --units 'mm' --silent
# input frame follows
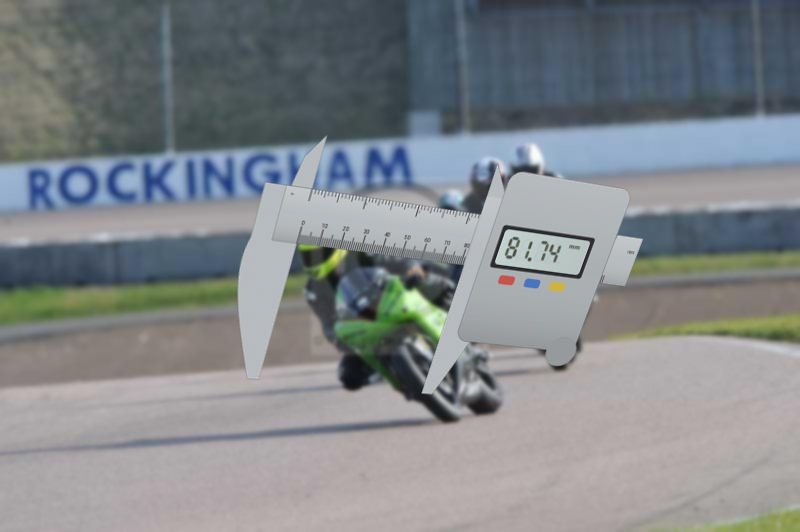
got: 81.74 mm
